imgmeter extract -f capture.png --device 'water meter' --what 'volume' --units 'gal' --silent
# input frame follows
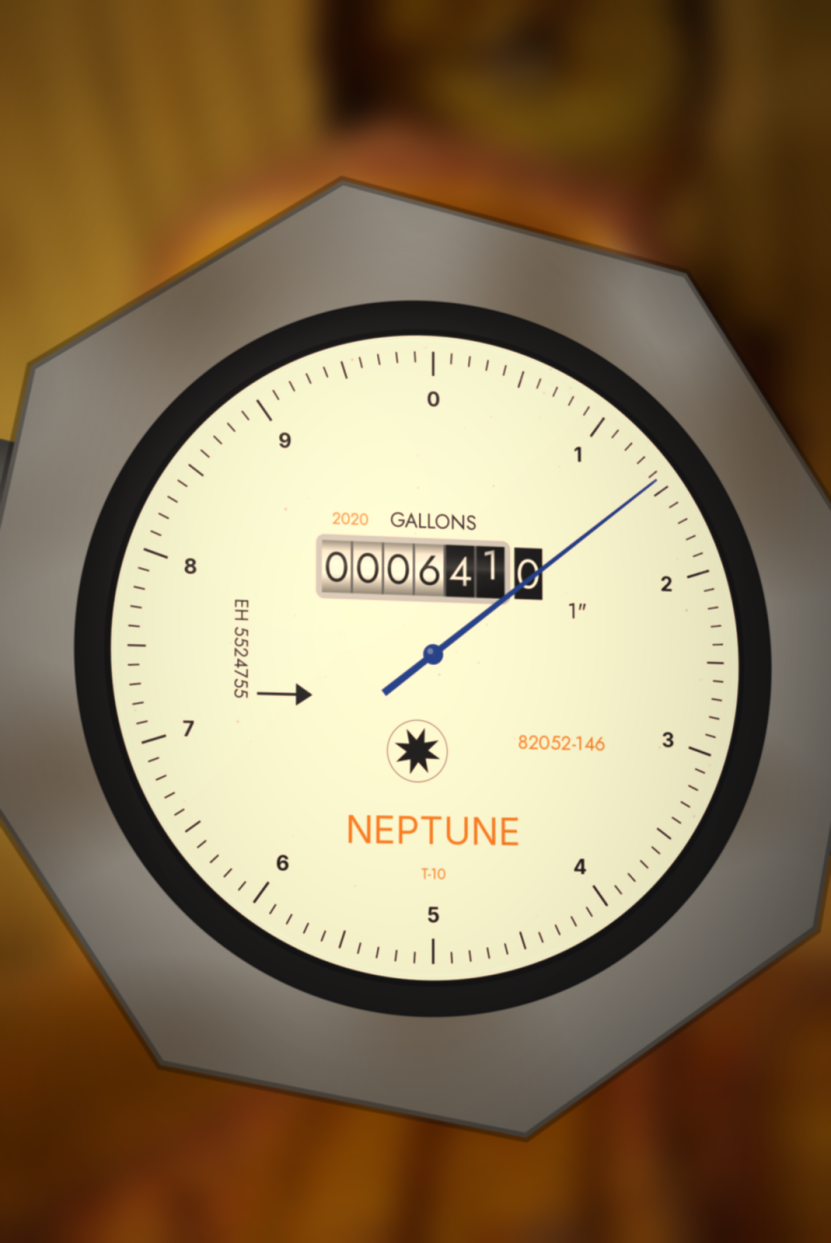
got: 6411.4 gal
